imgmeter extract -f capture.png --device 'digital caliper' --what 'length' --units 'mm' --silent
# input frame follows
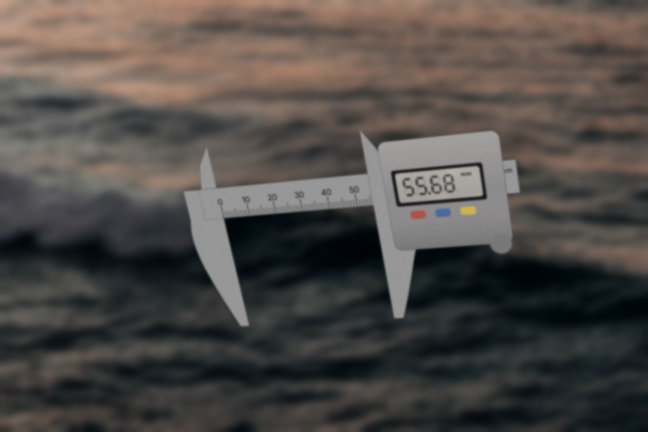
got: 55.68 mm
